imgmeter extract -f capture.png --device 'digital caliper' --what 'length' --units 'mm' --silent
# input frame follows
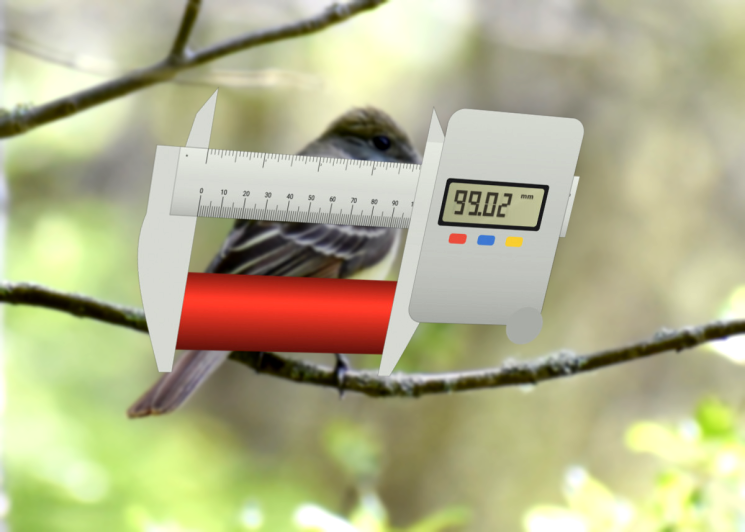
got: 99.02 mm
